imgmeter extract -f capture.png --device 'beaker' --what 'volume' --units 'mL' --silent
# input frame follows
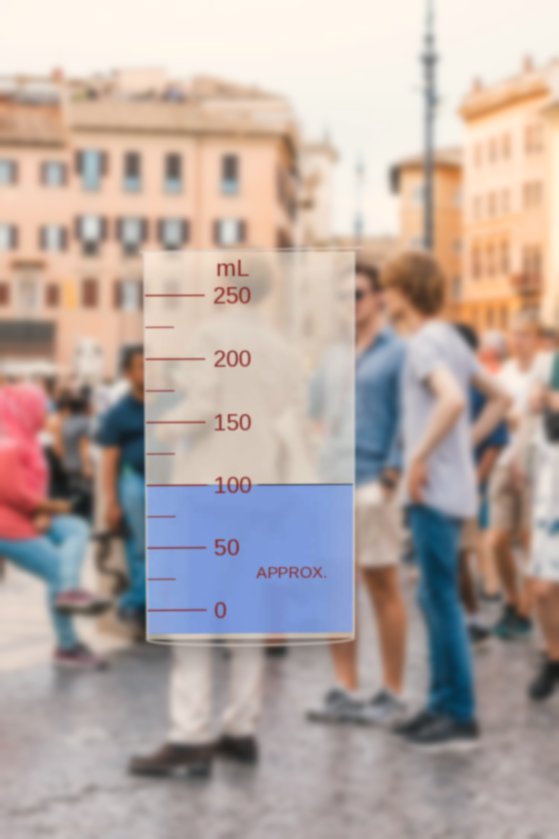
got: 100 mL
